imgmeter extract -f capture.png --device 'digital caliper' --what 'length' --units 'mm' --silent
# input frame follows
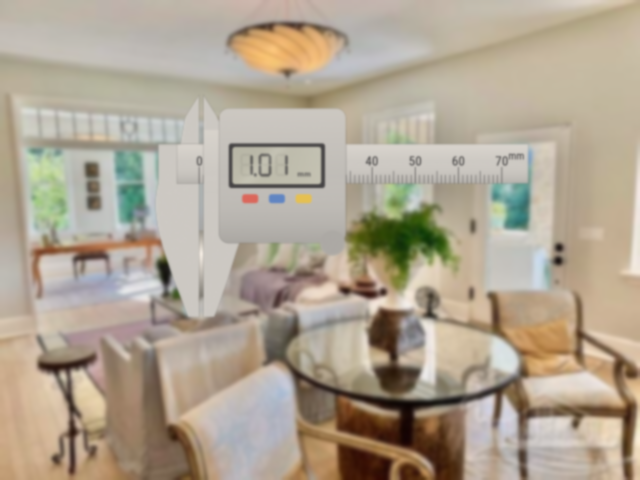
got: 1.01 mm
